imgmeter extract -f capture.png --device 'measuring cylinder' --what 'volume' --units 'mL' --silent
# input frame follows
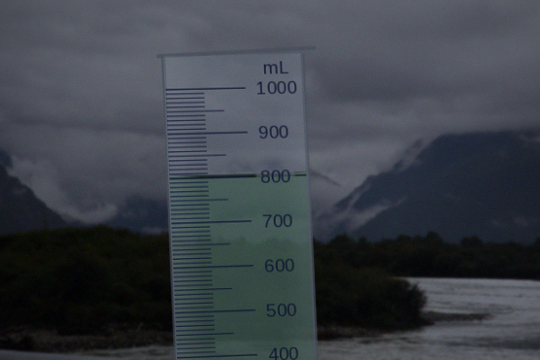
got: 800 mL
